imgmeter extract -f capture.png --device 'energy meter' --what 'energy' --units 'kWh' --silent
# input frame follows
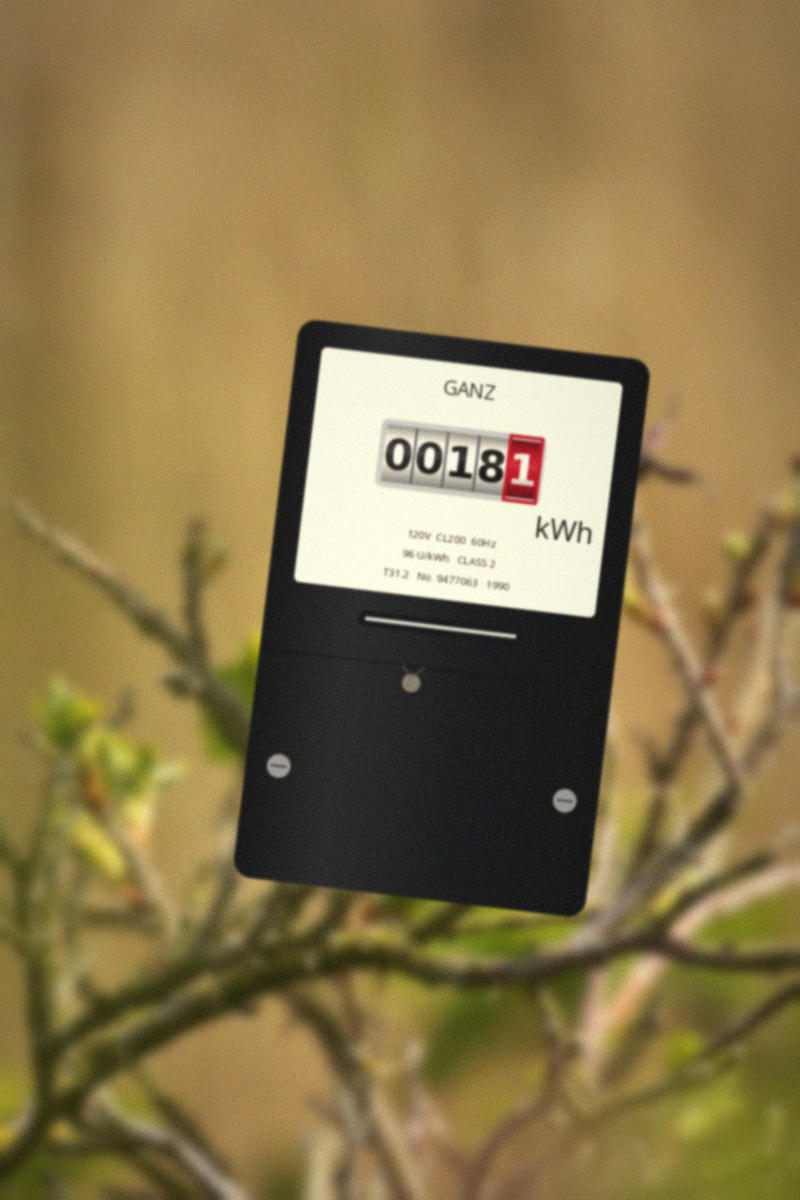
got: 18.1 kWh
